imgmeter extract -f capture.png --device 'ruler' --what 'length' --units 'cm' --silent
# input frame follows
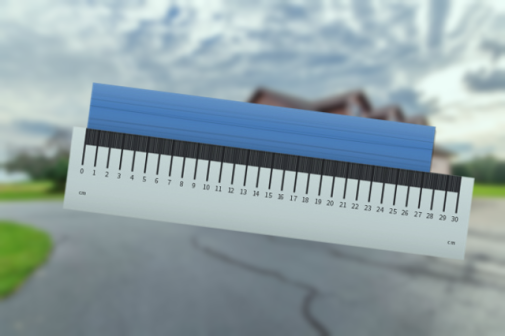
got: 27.5 cm
